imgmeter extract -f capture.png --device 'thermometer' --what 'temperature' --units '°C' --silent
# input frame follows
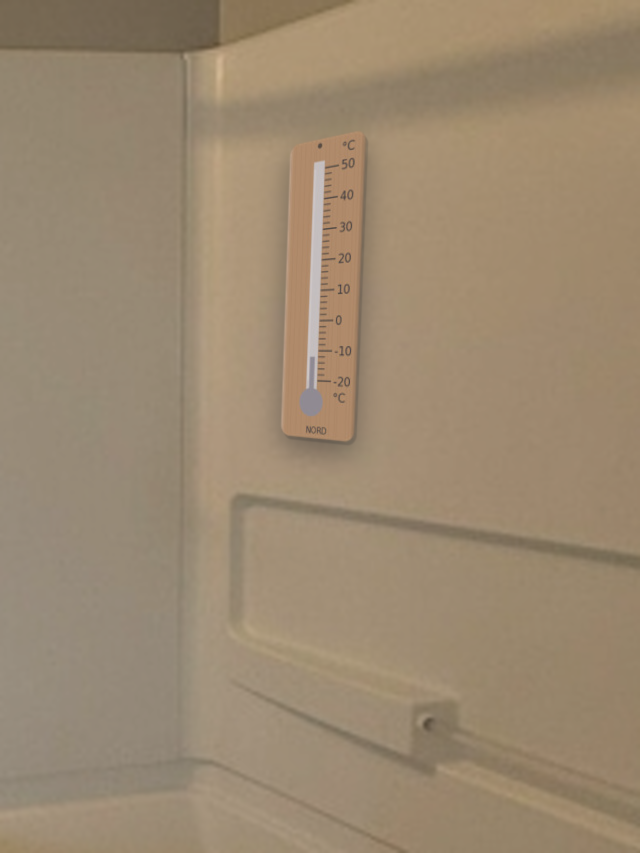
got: -12 °C
